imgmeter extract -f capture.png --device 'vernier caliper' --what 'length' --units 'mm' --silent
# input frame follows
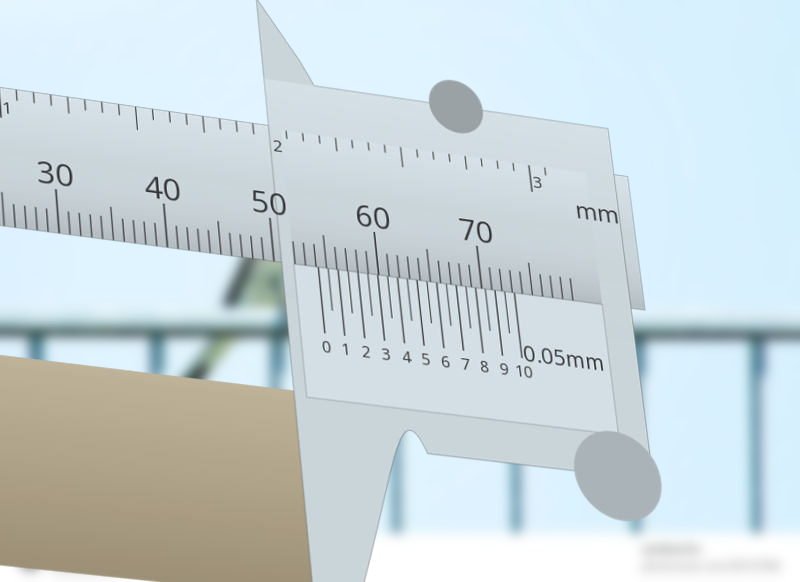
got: 54.2 mm
